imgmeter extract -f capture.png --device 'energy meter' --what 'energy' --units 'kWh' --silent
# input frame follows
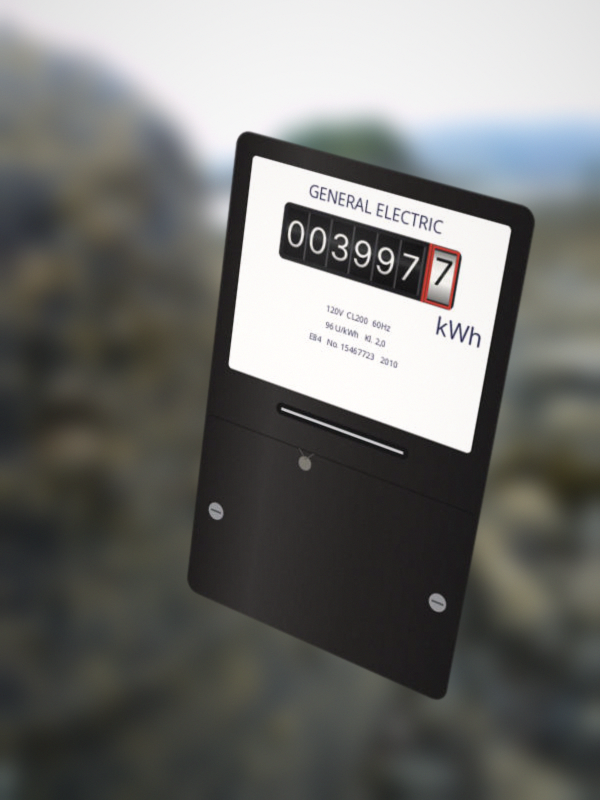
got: 3997.7 kWh
